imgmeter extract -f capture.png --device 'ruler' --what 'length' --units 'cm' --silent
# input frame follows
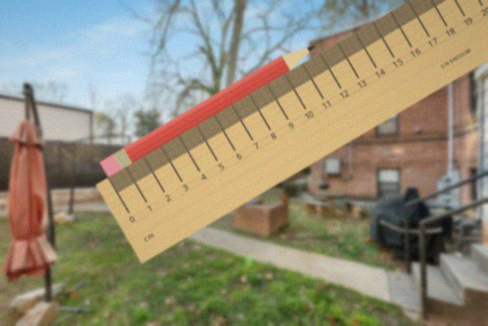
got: 12 cm
